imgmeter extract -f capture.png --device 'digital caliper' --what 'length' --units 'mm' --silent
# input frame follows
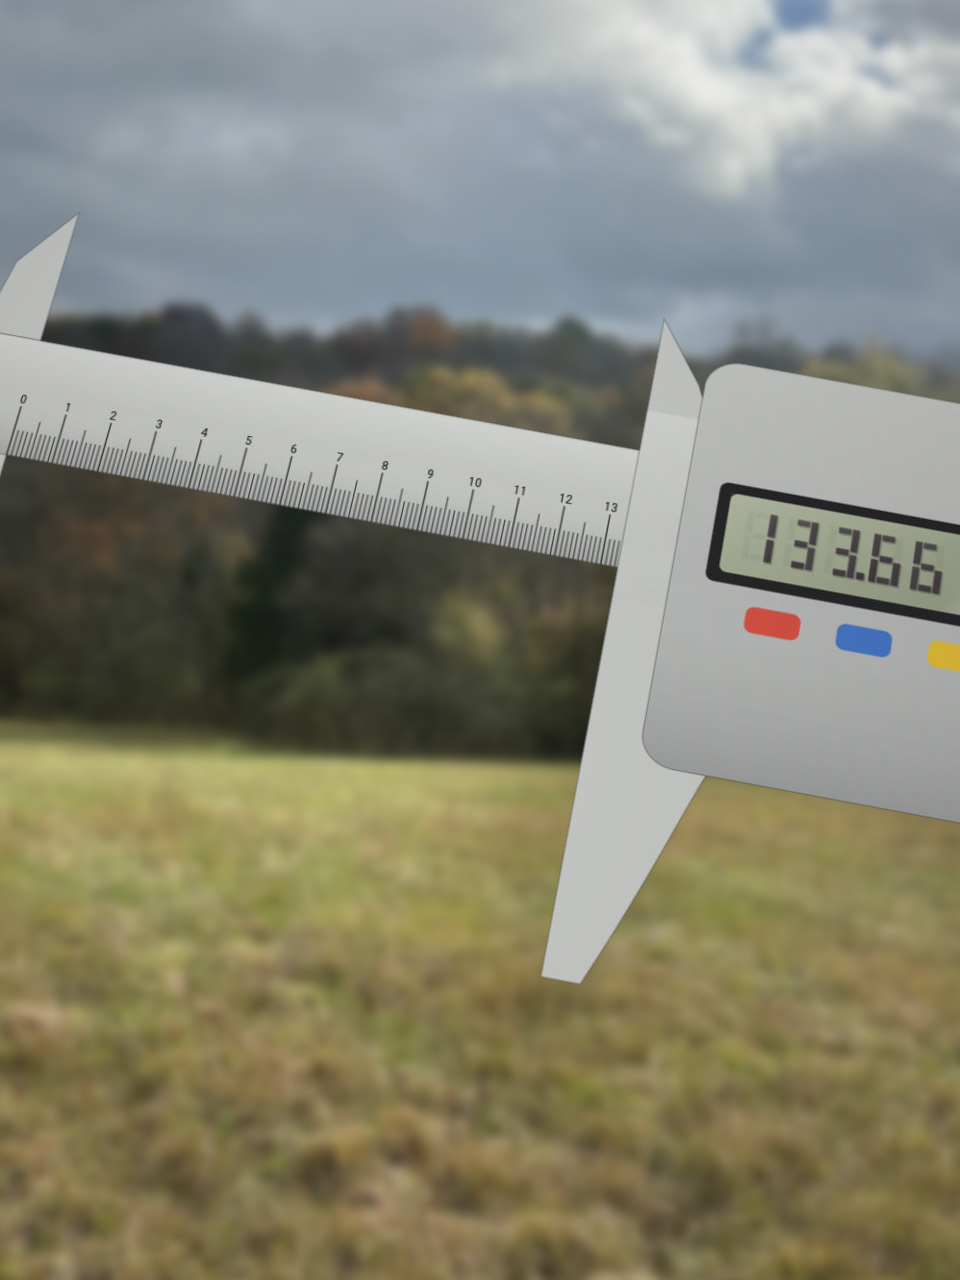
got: 133.66 mm
